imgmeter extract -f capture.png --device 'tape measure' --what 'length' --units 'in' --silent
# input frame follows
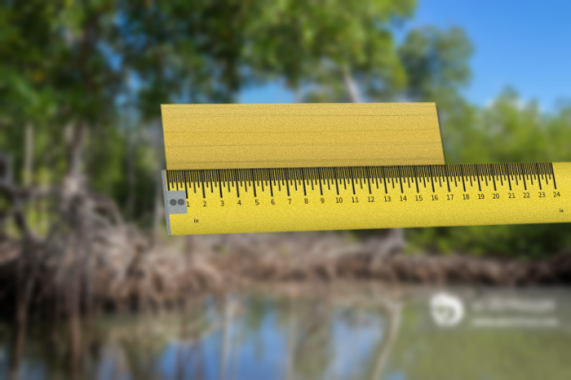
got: 17 in
